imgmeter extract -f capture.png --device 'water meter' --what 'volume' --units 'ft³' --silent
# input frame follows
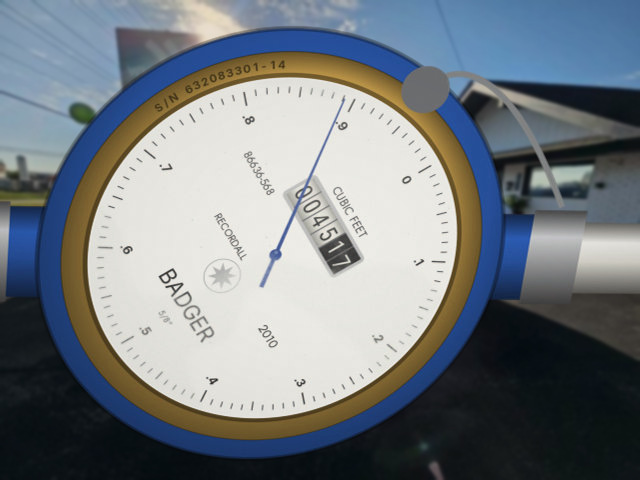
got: 4516.89 ft³
